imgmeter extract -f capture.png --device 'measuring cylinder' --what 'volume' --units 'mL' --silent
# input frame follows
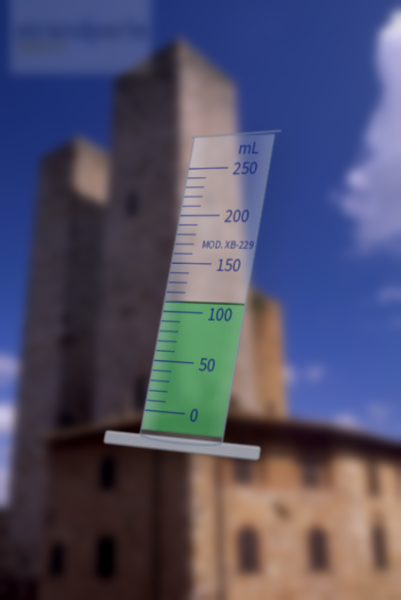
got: 110 mL
